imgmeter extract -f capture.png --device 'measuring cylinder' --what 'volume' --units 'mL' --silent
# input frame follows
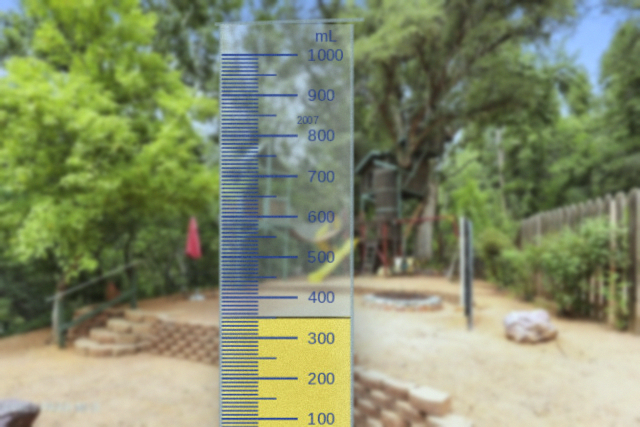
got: 350 mL
